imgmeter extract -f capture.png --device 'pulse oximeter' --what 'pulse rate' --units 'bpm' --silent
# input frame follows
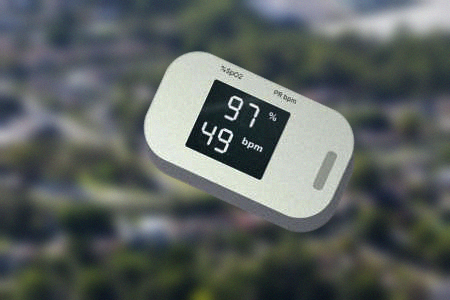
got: 49 bpm
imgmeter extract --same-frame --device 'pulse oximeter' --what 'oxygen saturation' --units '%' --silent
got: 97 %
